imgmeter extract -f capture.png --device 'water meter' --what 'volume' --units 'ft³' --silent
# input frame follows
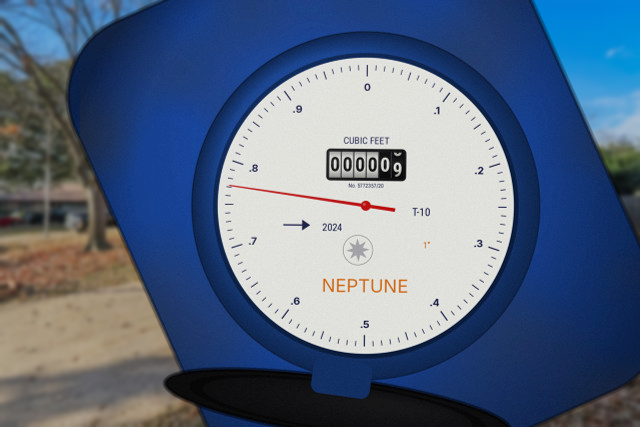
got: 8.77 ft³
